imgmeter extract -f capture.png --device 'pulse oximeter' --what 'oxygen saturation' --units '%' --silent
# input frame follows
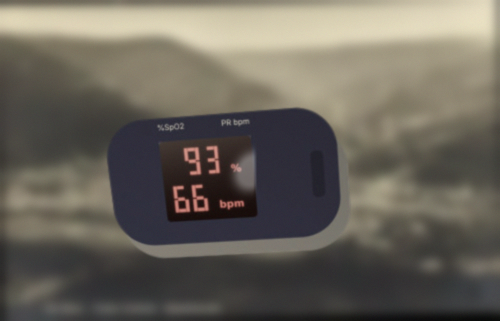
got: 93 %
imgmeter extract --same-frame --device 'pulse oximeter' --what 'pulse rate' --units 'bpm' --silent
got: 66 bpm
